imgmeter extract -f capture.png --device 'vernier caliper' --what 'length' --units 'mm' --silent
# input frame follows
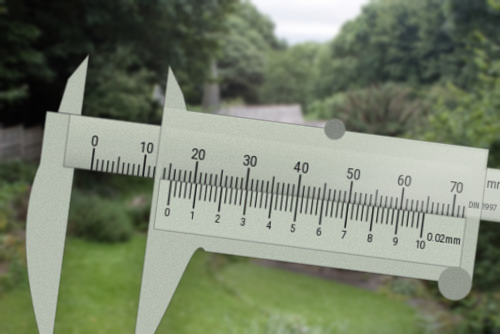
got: 15.5 mm
